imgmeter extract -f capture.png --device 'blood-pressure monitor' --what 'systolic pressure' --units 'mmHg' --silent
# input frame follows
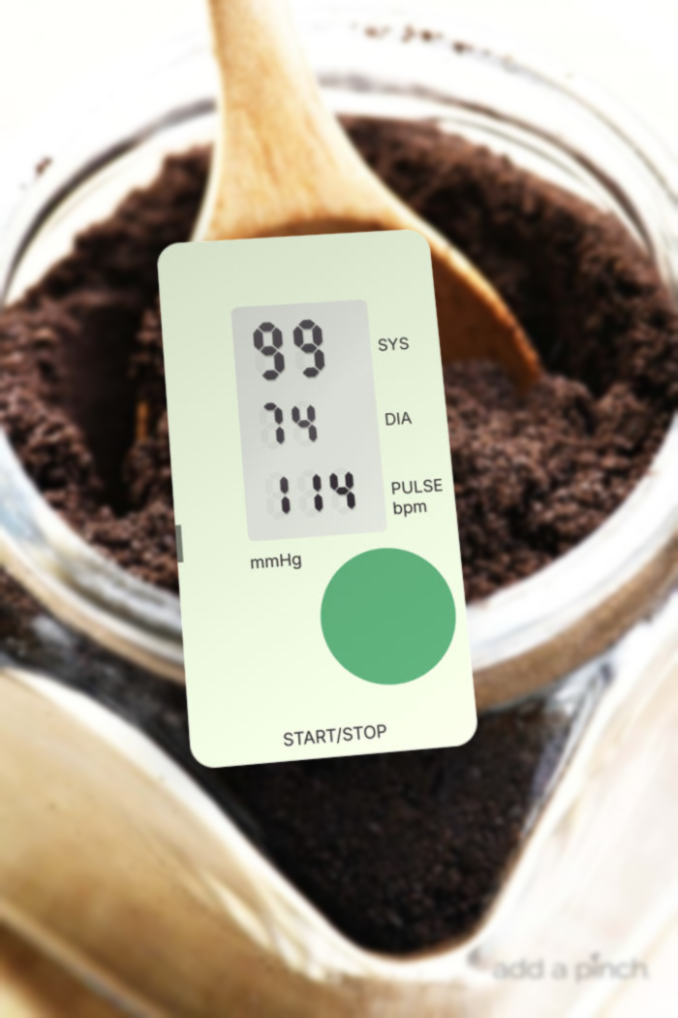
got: 99 mmHg
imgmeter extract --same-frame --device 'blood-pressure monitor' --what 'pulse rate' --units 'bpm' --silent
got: 114 bpm
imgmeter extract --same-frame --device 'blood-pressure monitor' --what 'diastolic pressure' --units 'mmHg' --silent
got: 74 mmHg
